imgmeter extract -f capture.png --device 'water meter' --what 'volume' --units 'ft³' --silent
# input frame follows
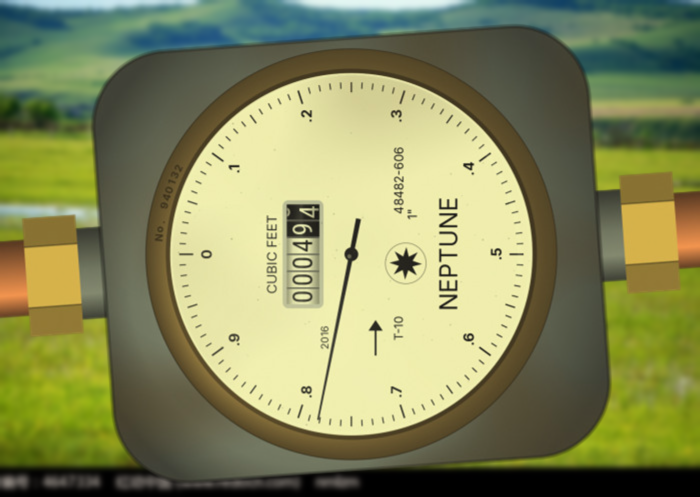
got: 493.78 ft³
